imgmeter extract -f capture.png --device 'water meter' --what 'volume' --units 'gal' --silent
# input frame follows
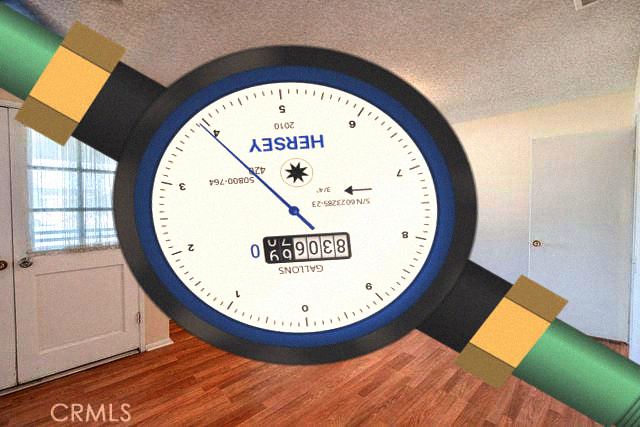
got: 8306693.9 gal
